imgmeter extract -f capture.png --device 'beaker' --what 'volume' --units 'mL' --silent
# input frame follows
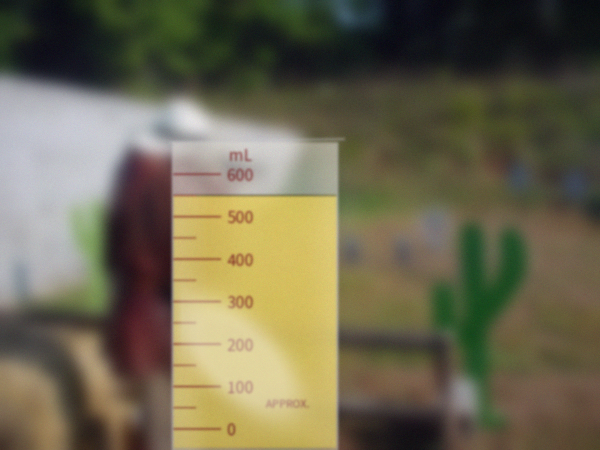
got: 550 mL
